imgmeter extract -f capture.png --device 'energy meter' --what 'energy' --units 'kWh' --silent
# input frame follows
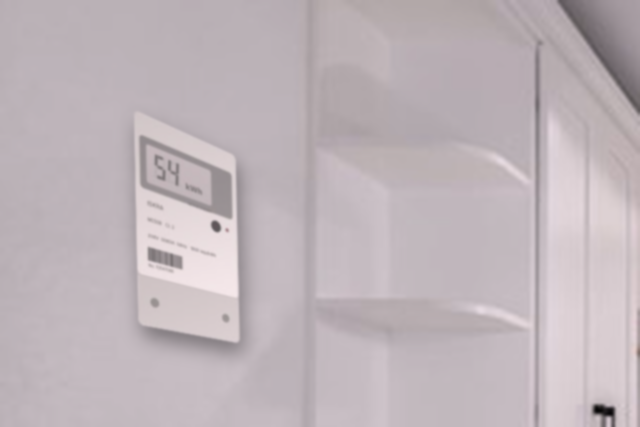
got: 54 kWh
